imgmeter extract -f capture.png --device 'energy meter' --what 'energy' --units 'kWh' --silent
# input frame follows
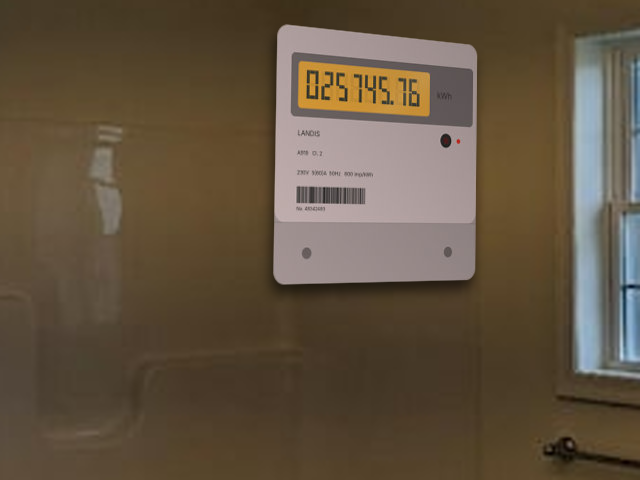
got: 25745.76 kWh
